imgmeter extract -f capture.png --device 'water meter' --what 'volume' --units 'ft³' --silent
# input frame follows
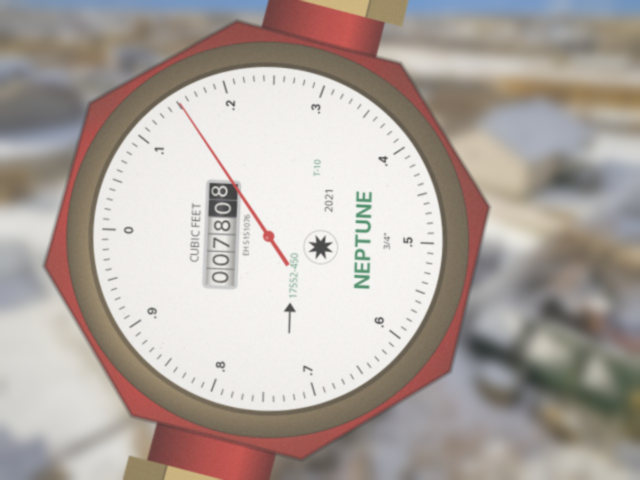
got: 7808.15 ft³
